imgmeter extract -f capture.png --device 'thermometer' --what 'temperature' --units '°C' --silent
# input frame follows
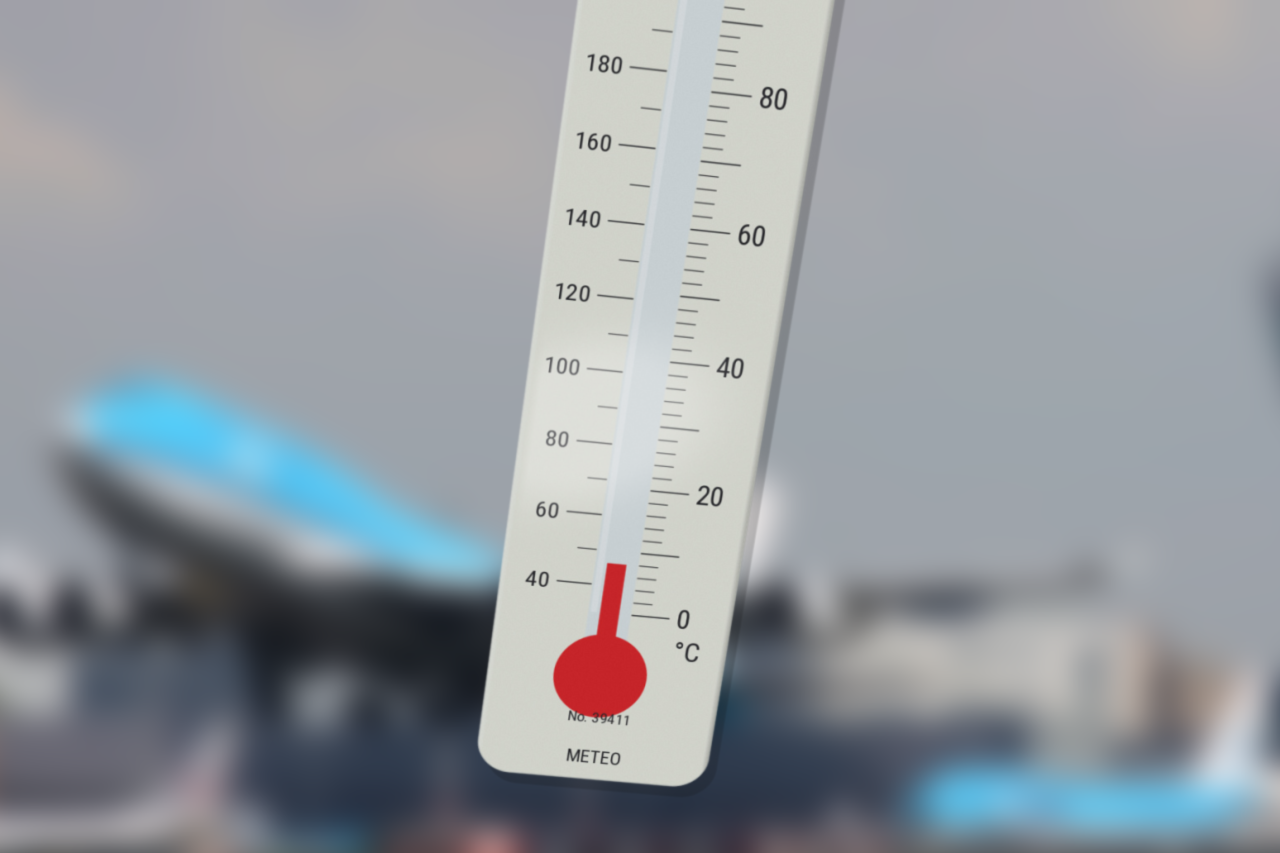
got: 8 °C
